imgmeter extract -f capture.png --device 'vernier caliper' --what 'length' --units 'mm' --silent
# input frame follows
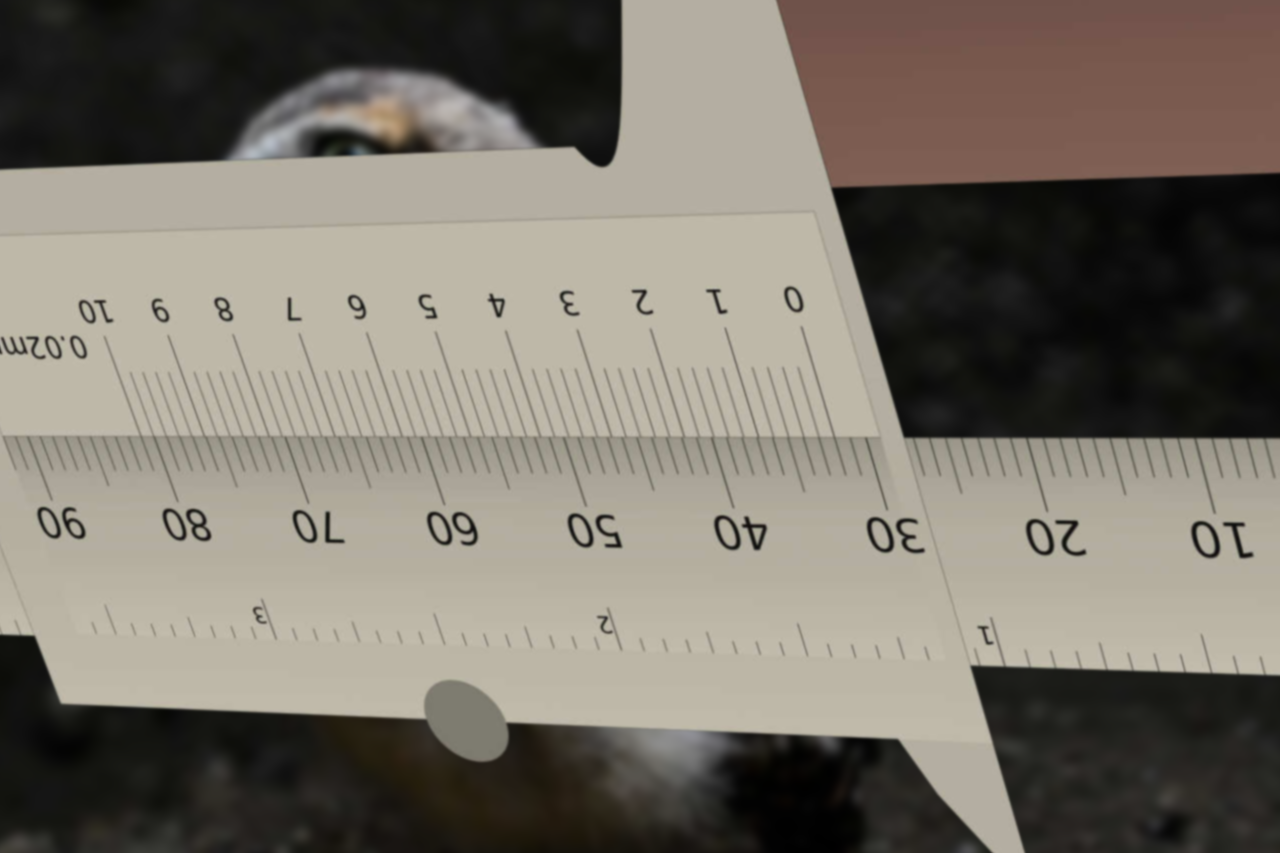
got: 32.0 mm
